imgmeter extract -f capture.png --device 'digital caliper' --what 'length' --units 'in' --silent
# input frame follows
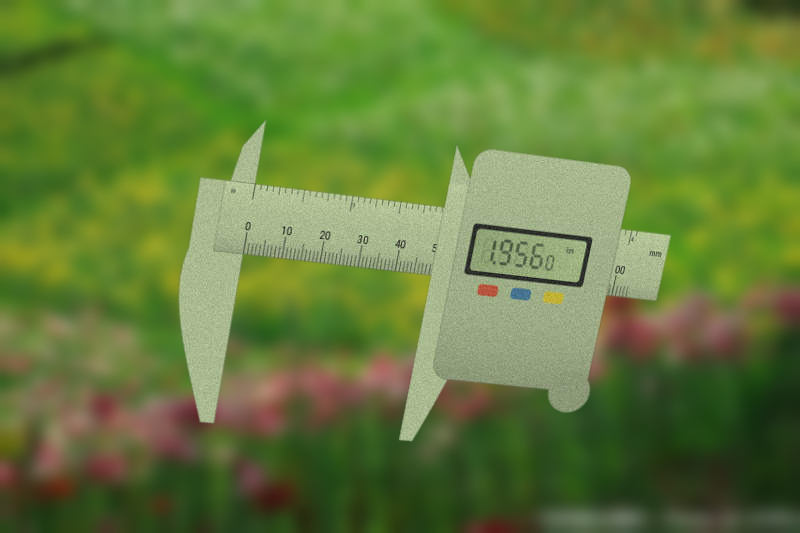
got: 1.9560 in
